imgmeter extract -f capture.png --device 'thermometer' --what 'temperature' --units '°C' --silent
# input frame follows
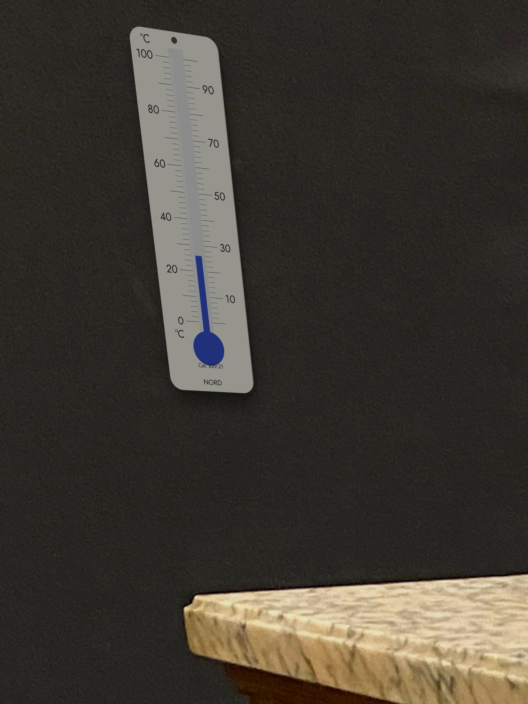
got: 26 °C
